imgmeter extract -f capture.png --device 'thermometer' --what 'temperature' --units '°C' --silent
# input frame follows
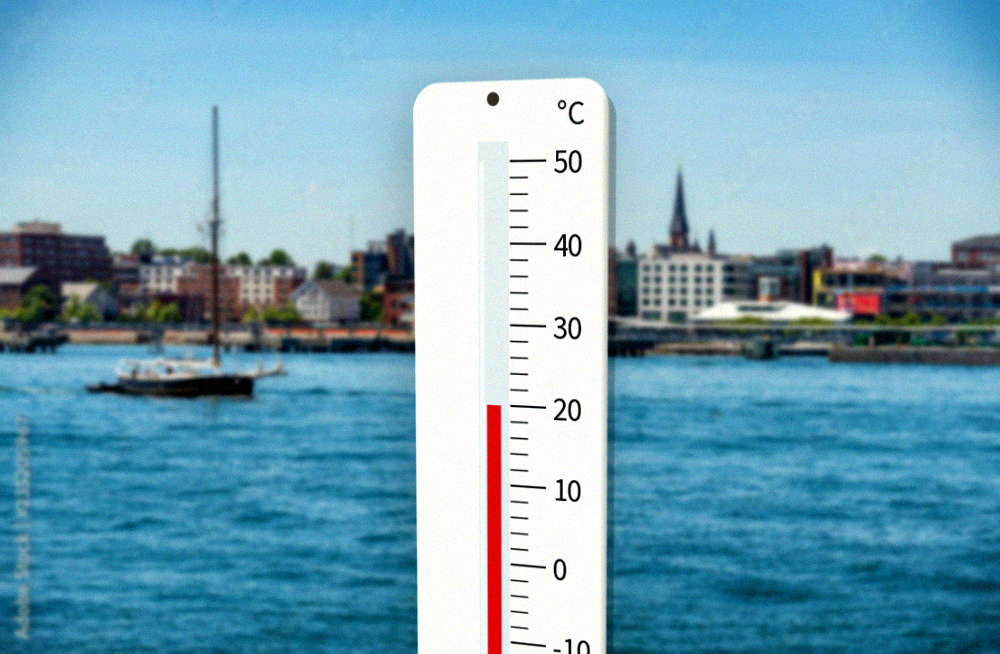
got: 20 °C
